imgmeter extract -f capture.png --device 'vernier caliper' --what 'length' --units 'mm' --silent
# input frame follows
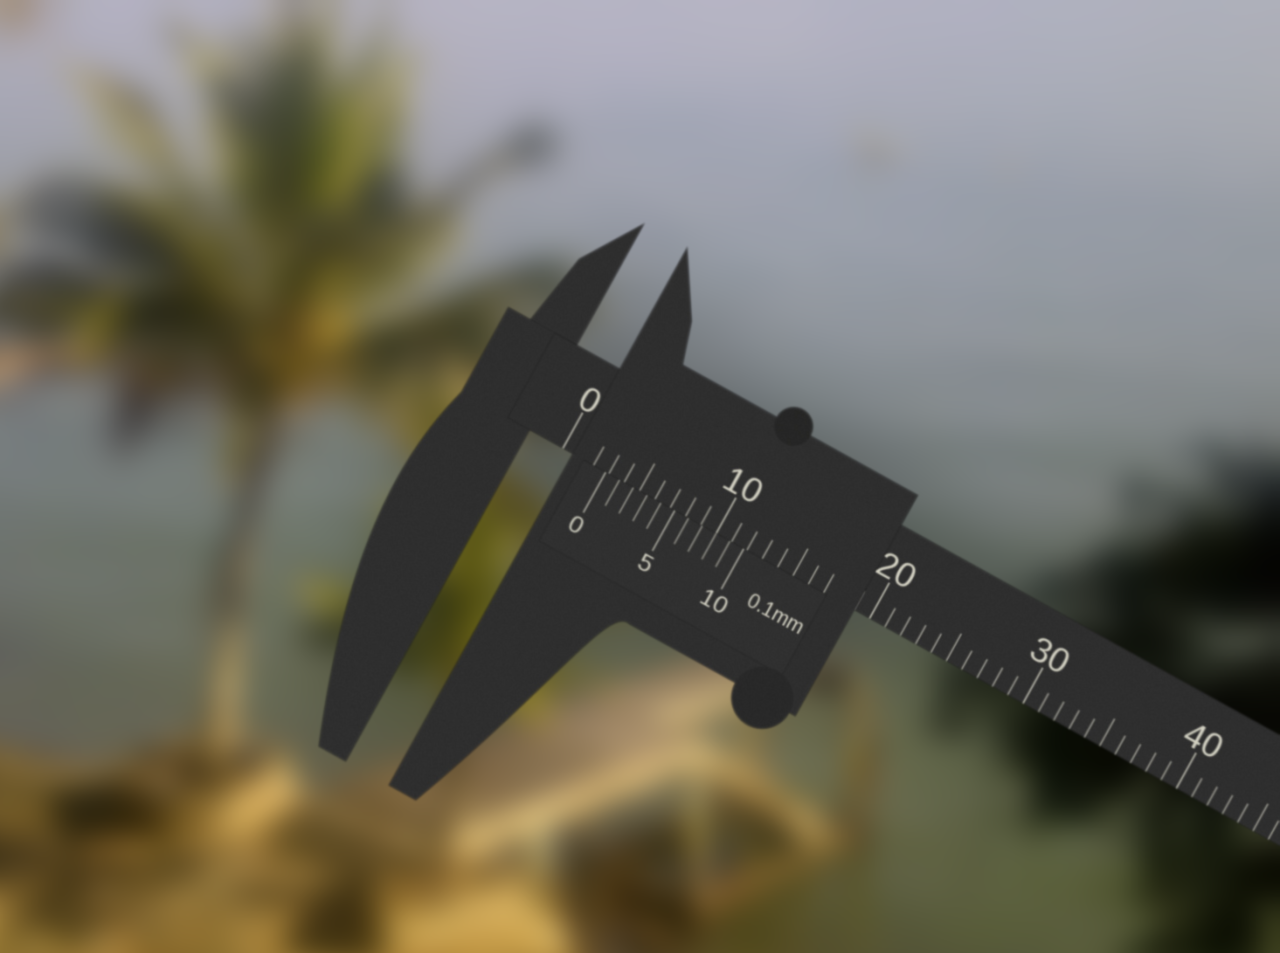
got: 2.8 mm
